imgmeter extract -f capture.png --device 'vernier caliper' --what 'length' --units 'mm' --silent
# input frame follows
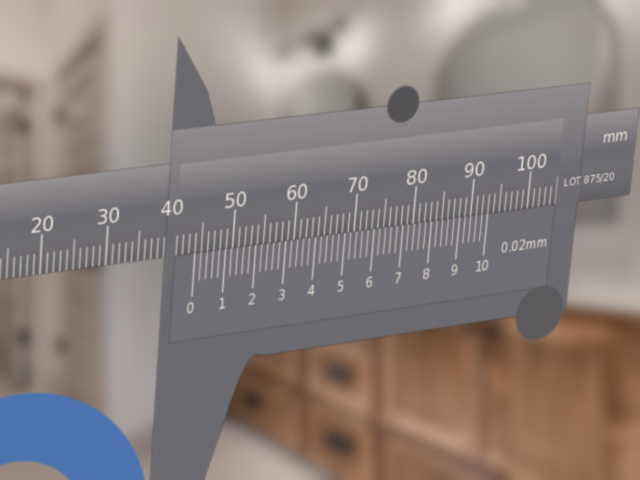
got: 44.0 mm
